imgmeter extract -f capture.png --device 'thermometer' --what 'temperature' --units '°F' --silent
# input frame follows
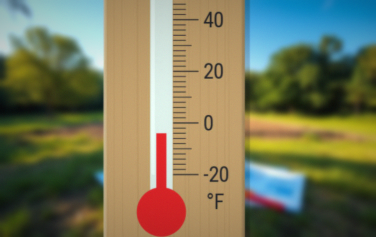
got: -4 °F
